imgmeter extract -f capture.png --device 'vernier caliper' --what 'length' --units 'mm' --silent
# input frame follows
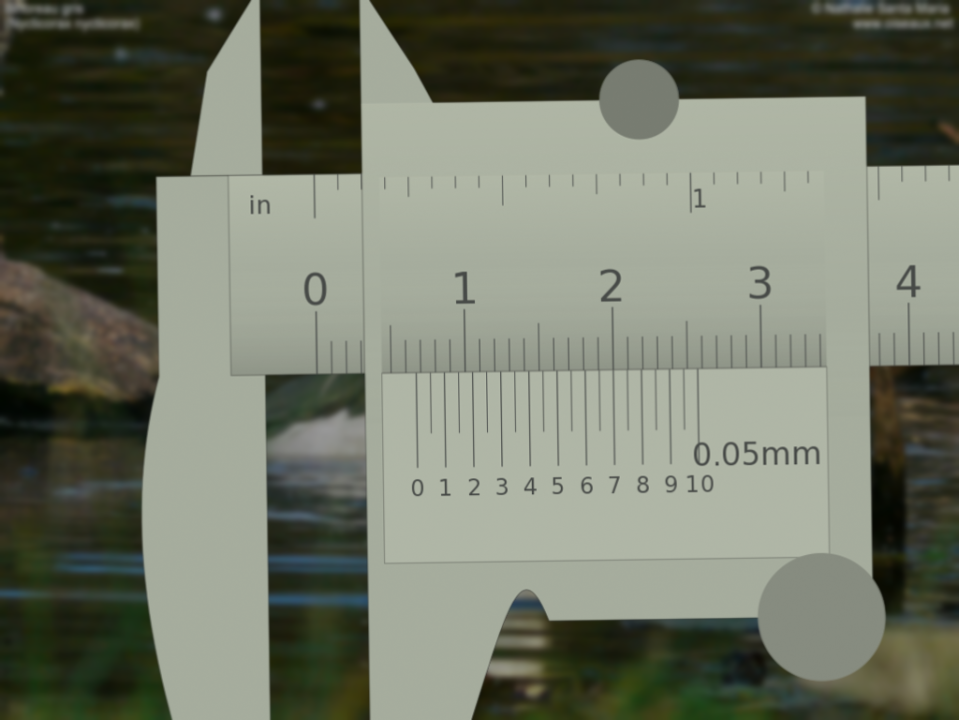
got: 6.7 mm
